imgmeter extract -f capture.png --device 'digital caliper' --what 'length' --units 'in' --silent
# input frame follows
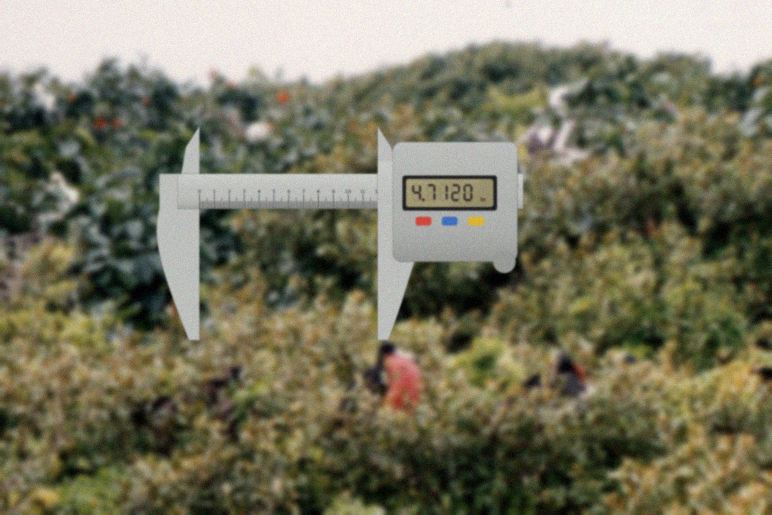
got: 4.7120 in
